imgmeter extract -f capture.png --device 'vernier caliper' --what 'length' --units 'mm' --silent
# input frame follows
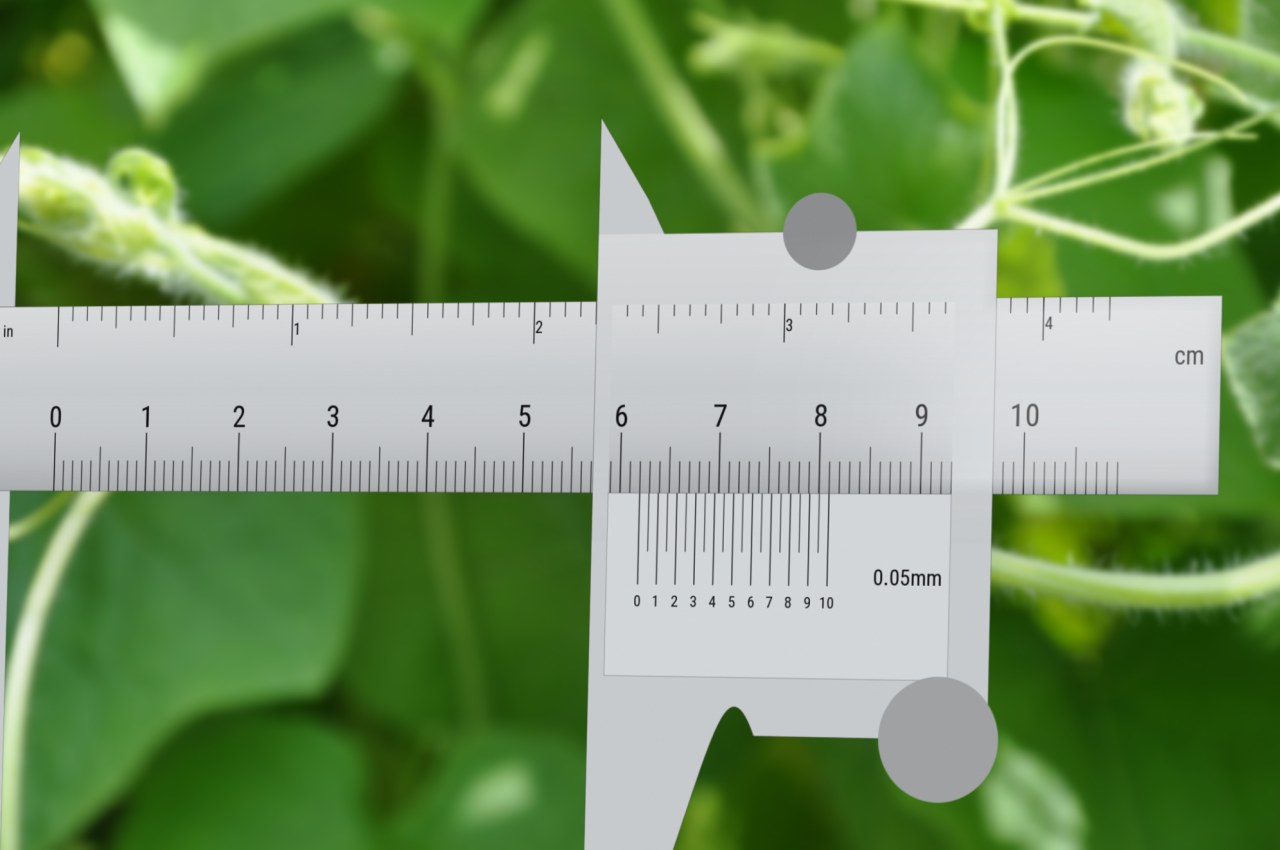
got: 62.0 mm
